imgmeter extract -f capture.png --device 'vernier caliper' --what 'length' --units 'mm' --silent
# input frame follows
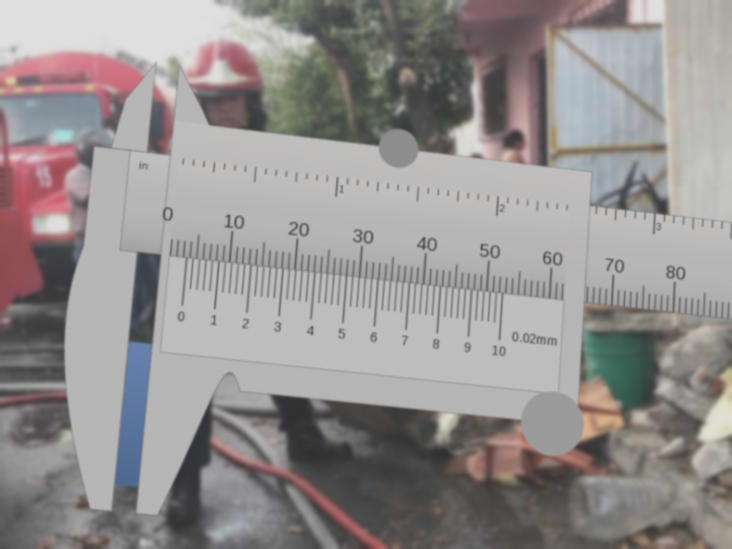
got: 3.5 mm
